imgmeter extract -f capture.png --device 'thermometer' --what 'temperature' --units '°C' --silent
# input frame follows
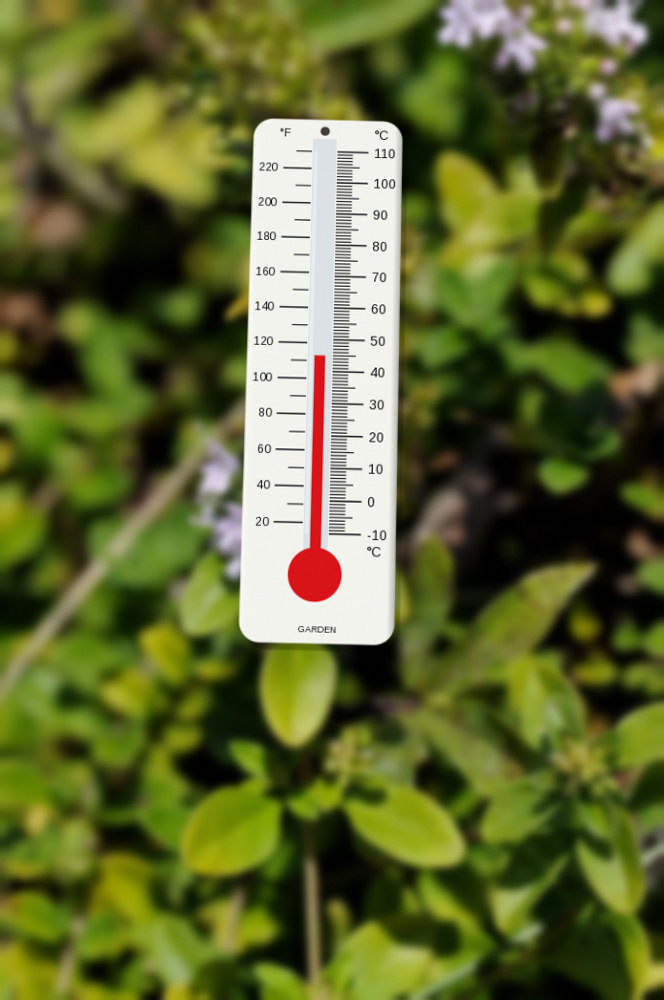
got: 45 °C
